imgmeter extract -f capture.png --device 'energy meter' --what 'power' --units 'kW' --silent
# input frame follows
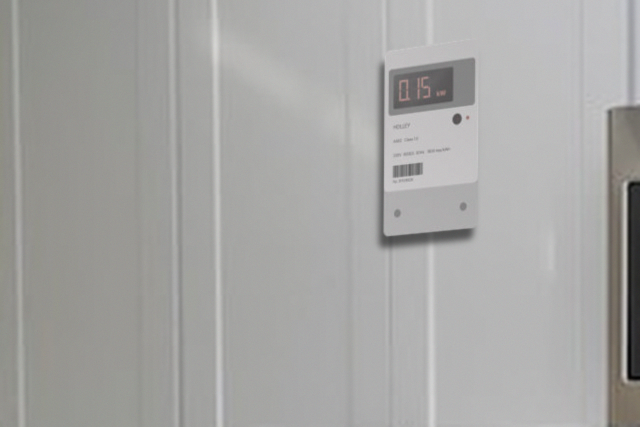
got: 0.15 kW
